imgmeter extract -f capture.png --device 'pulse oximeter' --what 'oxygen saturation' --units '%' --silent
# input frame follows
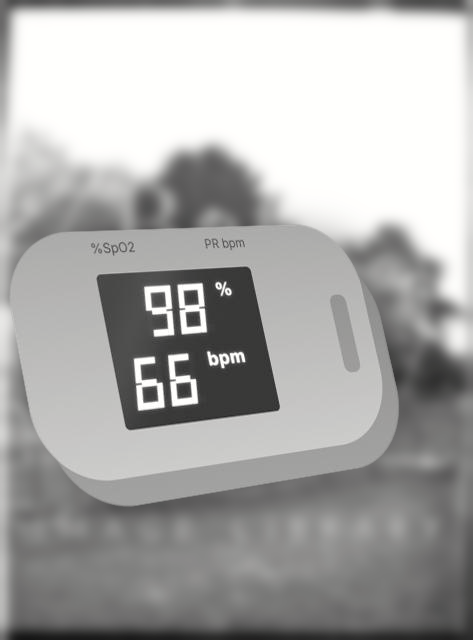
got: 98 %
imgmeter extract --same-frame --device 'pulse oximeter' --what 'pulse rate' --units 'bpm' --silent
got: 66 bpm
